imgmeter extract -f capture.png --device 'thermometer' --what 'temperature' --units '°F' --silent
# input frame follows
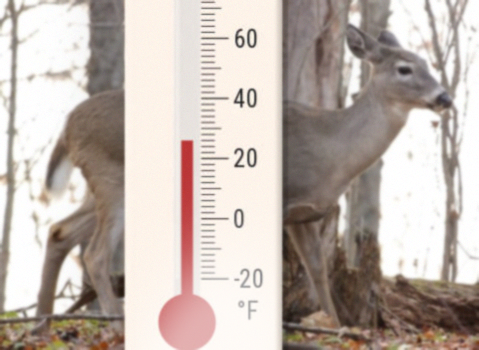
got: 26 °F
